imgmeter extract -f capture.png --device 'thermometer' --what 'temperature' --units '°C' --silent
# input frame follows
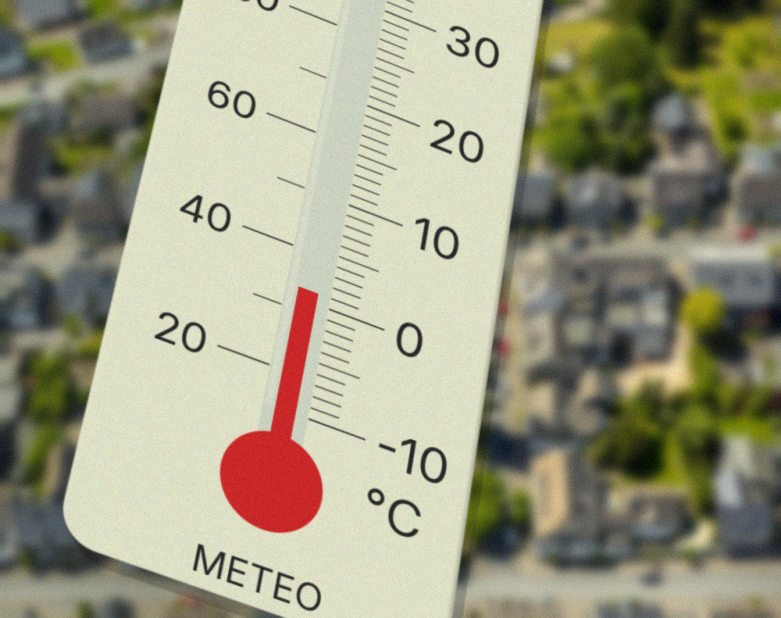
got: 1 °C
